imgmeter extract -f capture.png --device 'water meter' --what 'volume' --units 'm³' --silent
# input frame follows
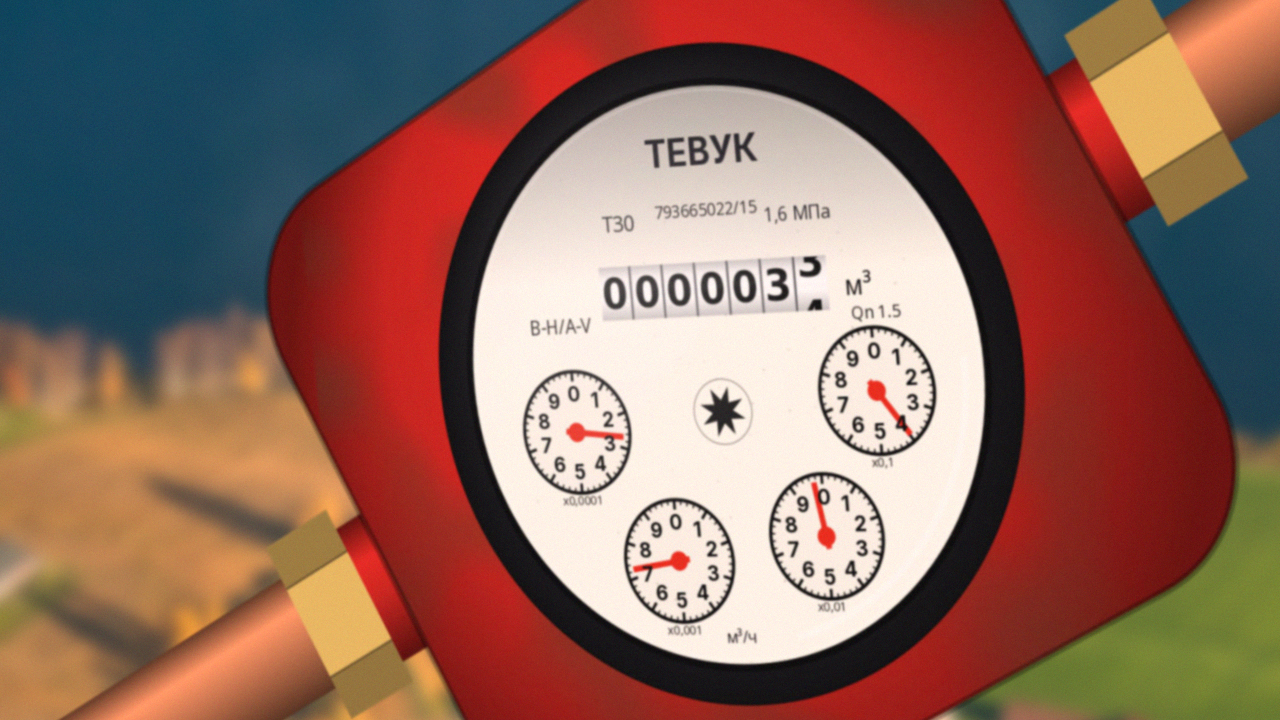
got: 33.3972 m³
